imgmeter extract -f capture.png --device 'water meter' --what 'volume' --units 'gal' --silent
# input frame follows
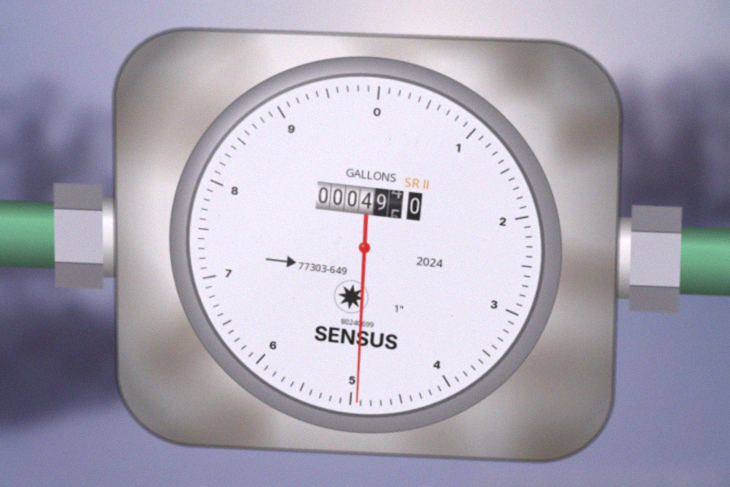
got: 4944.9 gal
